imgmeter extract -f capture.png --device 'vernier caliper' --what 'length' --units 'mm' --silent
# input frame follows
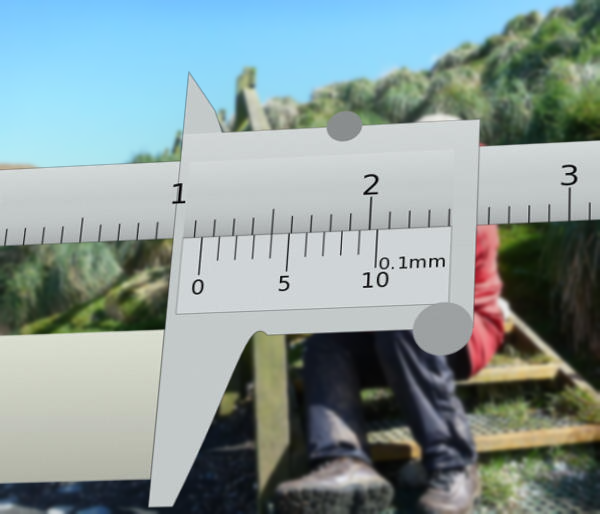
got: 11.4 mm
